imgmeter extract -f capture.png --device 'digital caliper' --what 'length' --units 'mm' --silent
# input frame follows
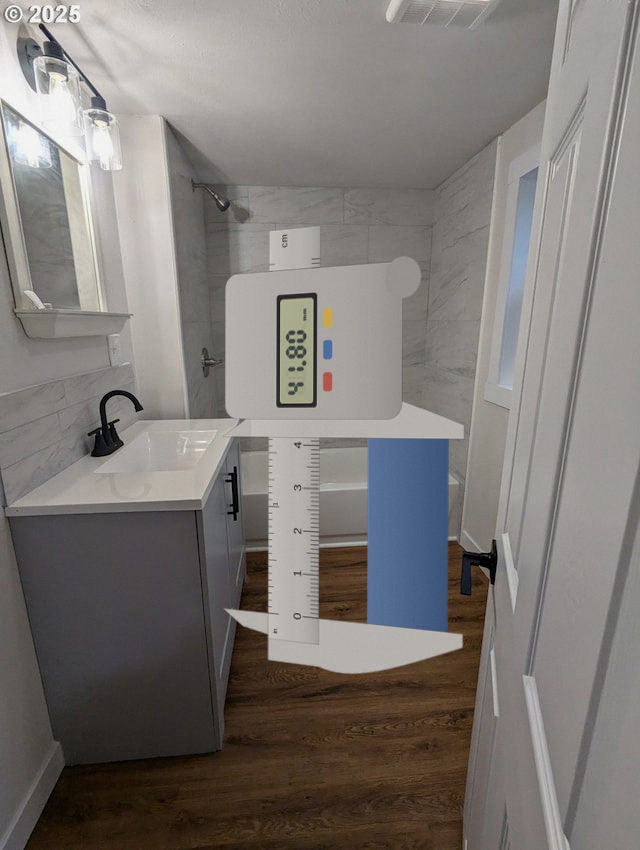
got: 41.80 mm
